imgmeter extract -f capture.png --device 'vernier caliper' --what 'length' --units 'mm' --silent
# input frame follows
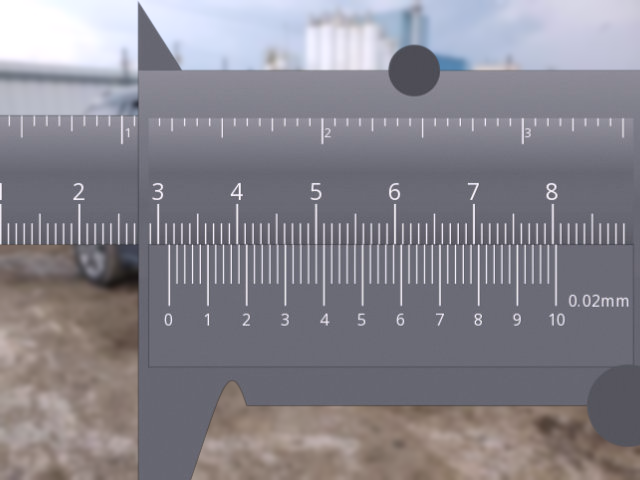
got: 31.4 mm
